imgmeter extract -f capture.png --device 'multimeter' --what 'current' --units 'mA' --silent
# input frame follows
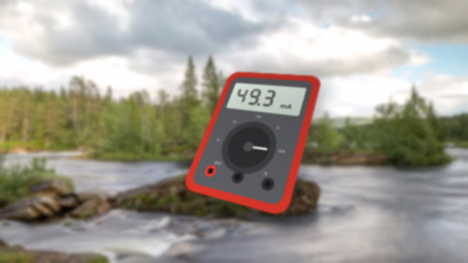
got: 49.3 mA
